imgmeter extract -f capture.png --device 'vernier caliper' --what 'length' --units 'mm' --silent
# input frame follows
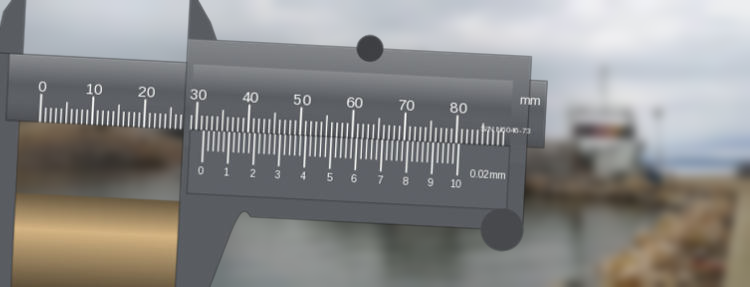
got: 31.5 mm
